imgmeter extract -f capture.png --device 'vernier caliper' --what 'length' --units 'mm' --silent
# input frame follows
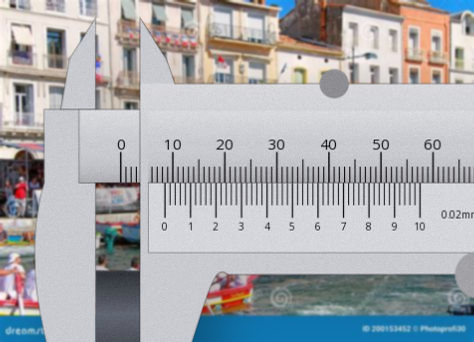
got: 8.5 mm
